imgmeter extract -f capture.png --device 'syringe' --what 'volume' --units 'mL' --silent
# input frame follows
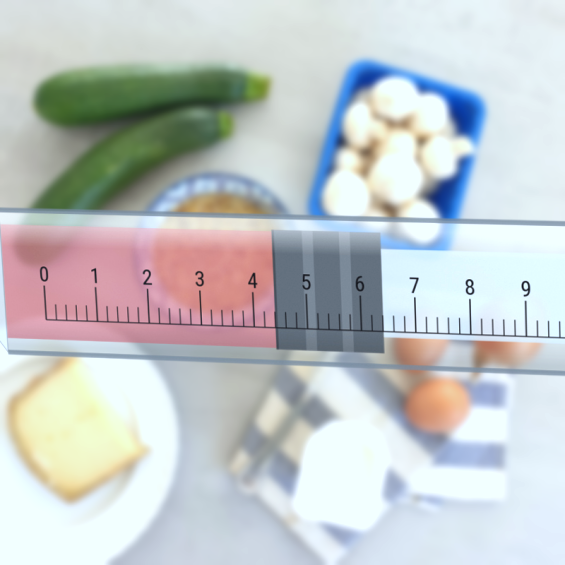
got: 4.4 mL
